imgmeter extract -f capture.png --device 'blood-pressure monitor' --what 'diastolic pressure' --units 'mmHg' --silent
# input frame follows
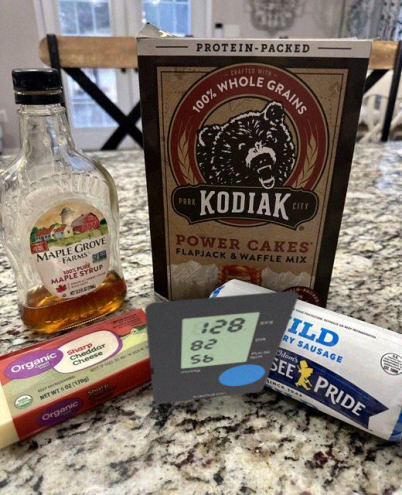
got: 82 mmHg
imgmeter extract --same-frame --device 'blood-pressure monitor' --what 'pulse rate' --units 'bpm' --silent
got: 56 bpm
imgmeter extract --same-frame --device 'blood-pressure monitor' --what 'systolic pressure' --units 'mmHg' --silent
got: 128 mmHg
